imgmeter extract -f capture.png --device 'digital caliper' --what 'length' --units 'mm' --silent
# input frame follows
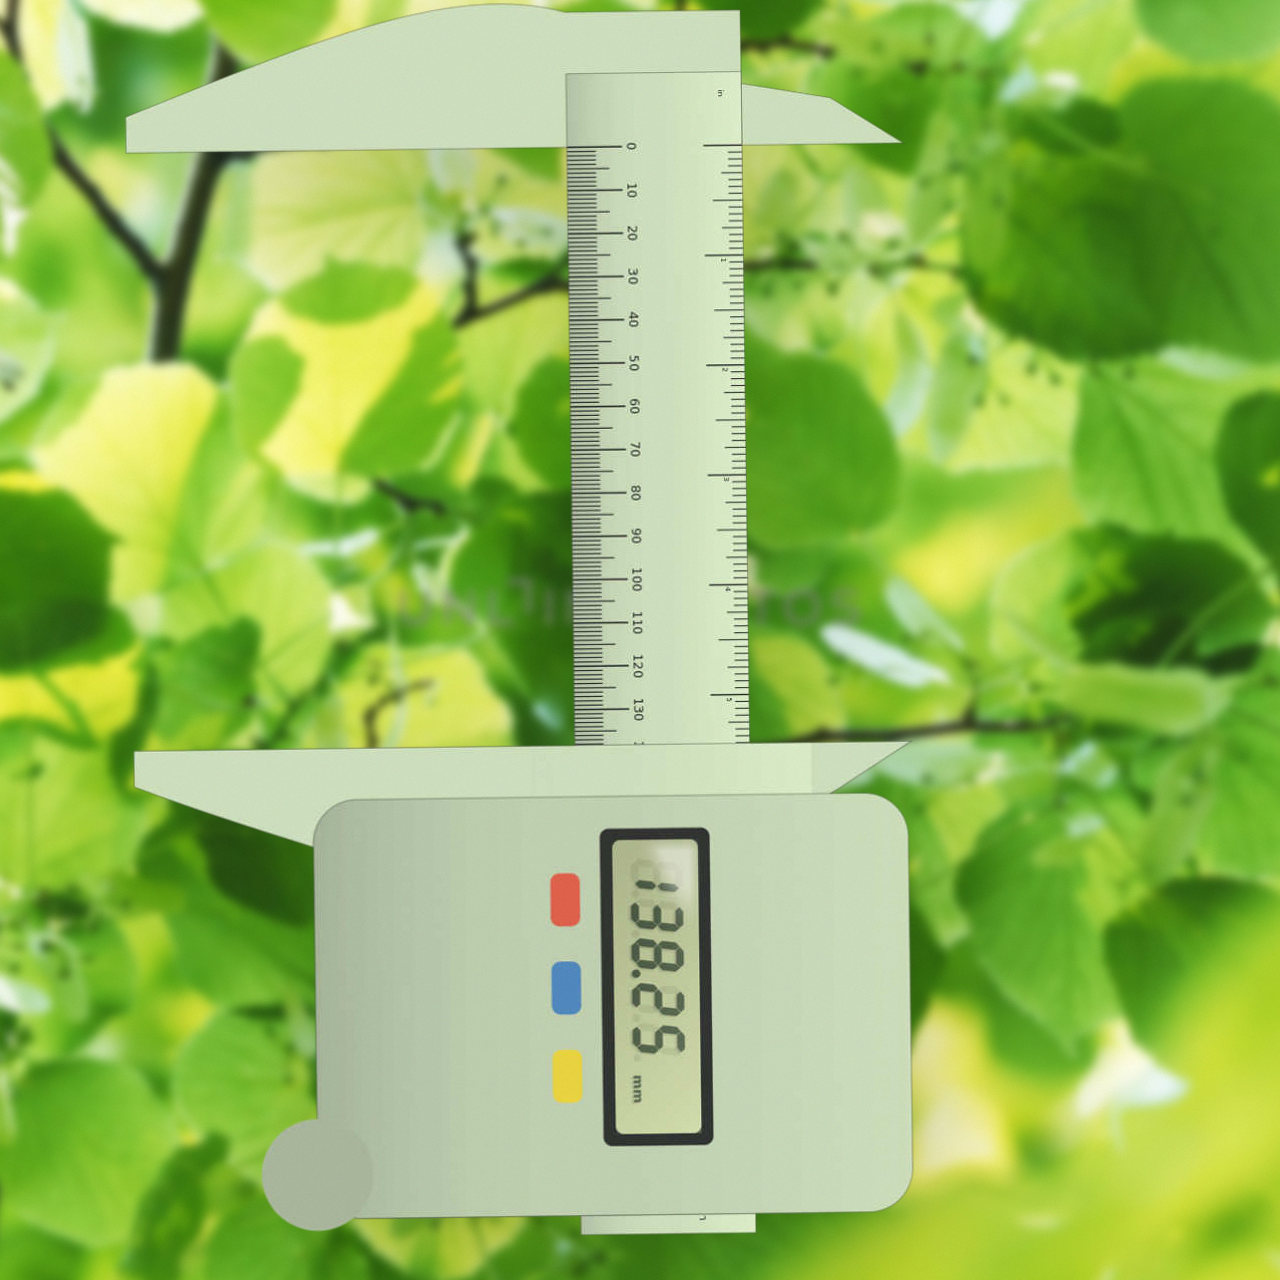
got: 138.25 mm
